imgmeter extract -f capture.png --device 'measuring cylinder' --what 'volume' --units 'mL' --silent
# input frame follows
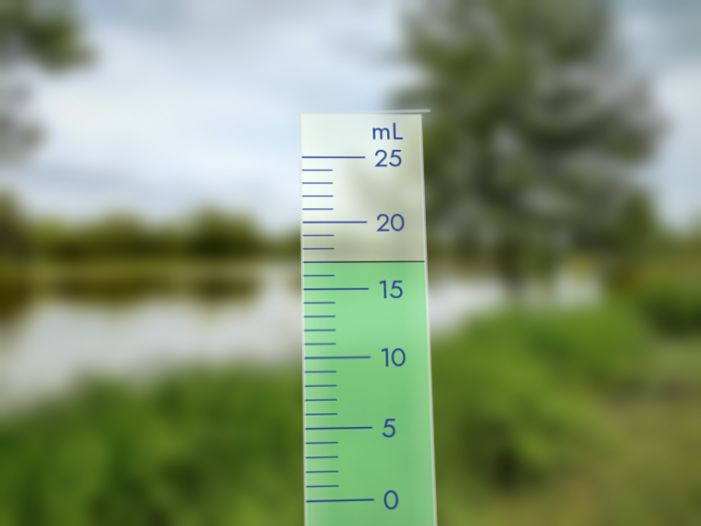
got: 17 mL
